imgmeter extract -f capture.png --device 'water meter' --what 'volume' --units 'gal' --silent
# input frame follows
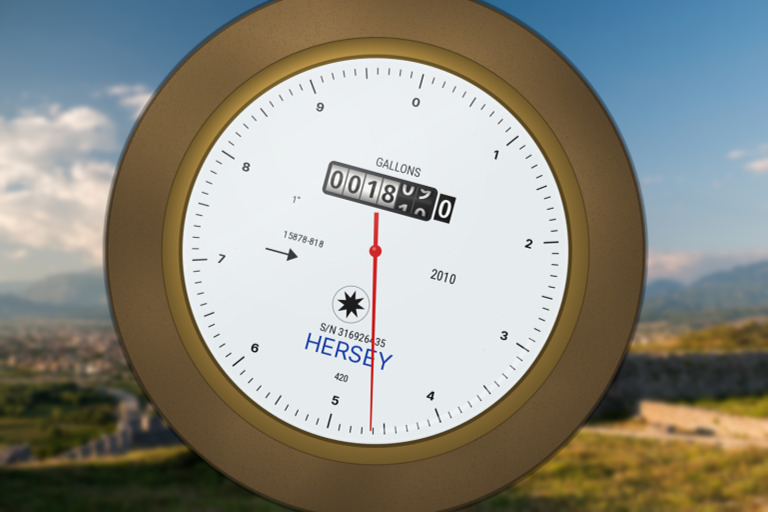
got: 18094.6 gal
